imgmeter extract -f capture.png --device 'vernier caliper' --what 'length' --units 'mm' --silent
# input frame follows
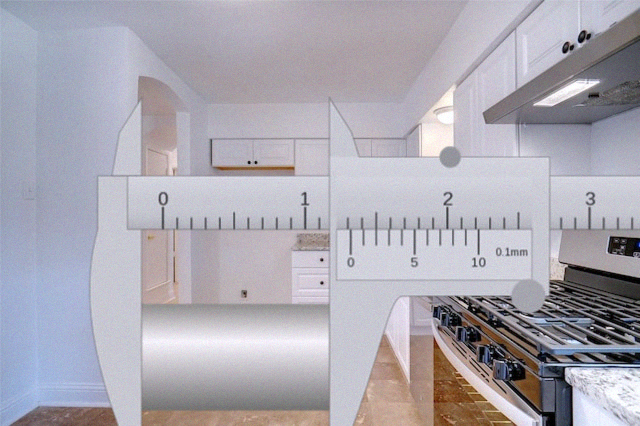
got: 13.2 mm
